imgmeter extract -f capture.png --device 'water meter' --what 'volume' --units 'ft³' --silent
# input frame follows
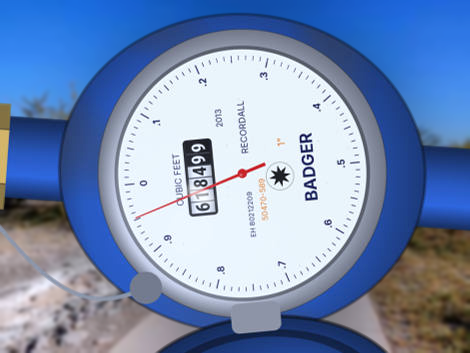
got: 618498.95 ft³
